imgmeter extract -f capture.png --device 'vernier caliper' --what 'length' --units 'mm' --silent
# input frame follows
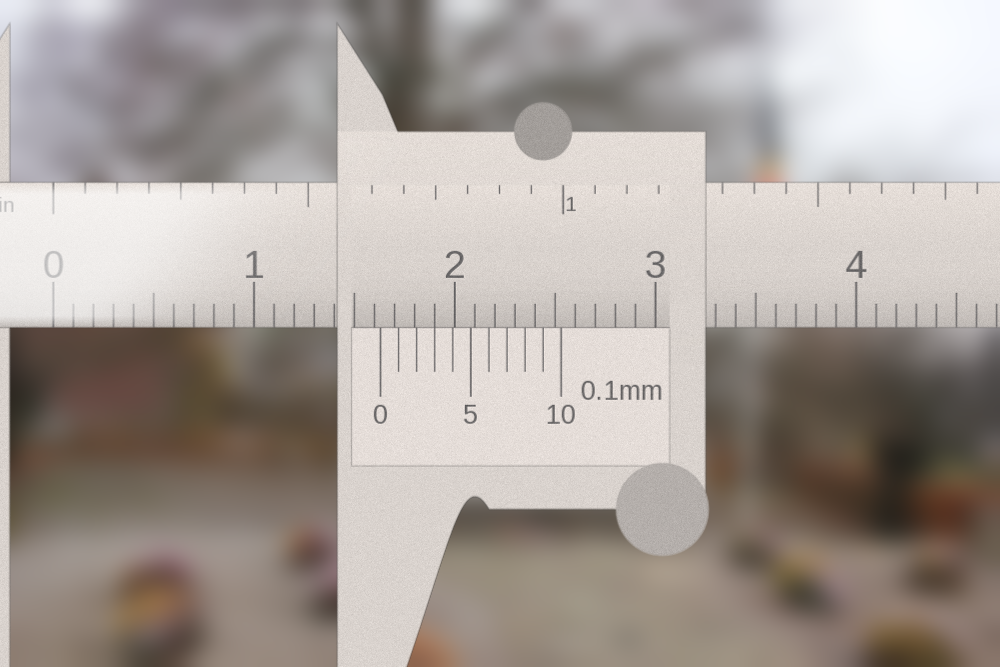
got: 16.3 mm
